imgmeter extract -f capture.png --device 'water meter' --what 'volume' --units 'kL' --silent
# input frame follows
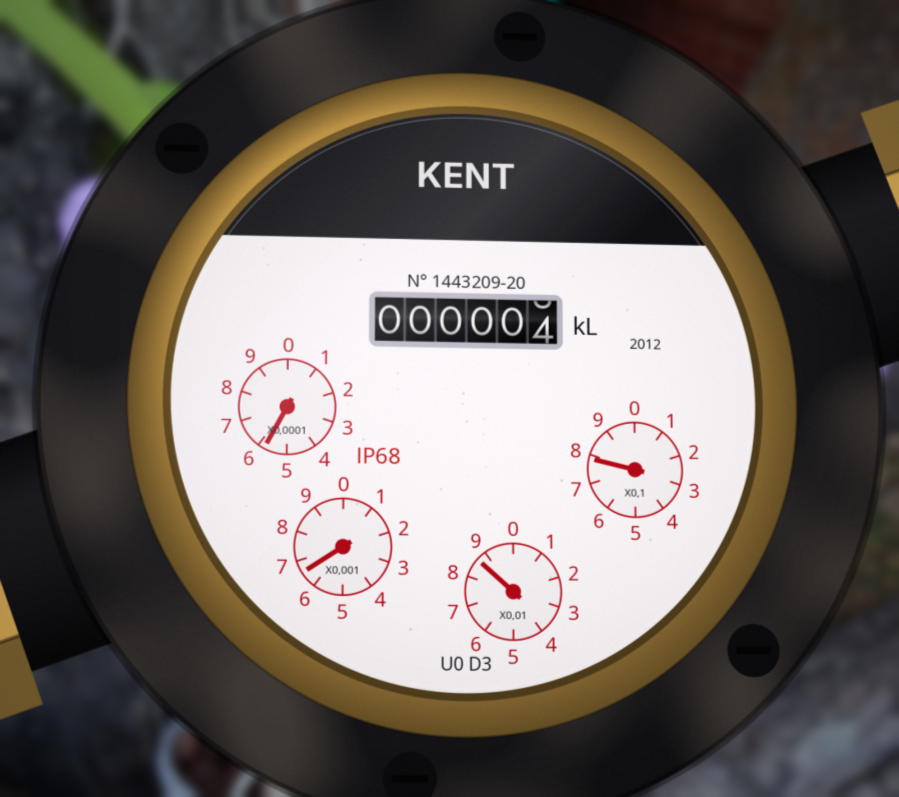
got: 3.7865 kL
